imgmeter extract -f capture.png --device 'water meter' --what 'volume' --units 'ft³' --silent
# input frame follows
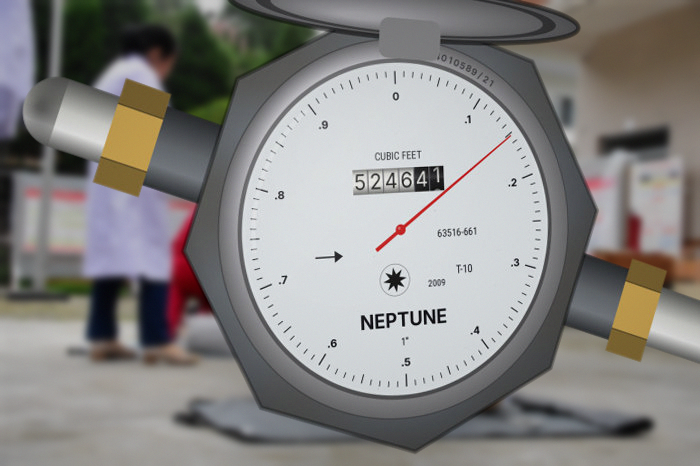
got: 524641.15 ft³
